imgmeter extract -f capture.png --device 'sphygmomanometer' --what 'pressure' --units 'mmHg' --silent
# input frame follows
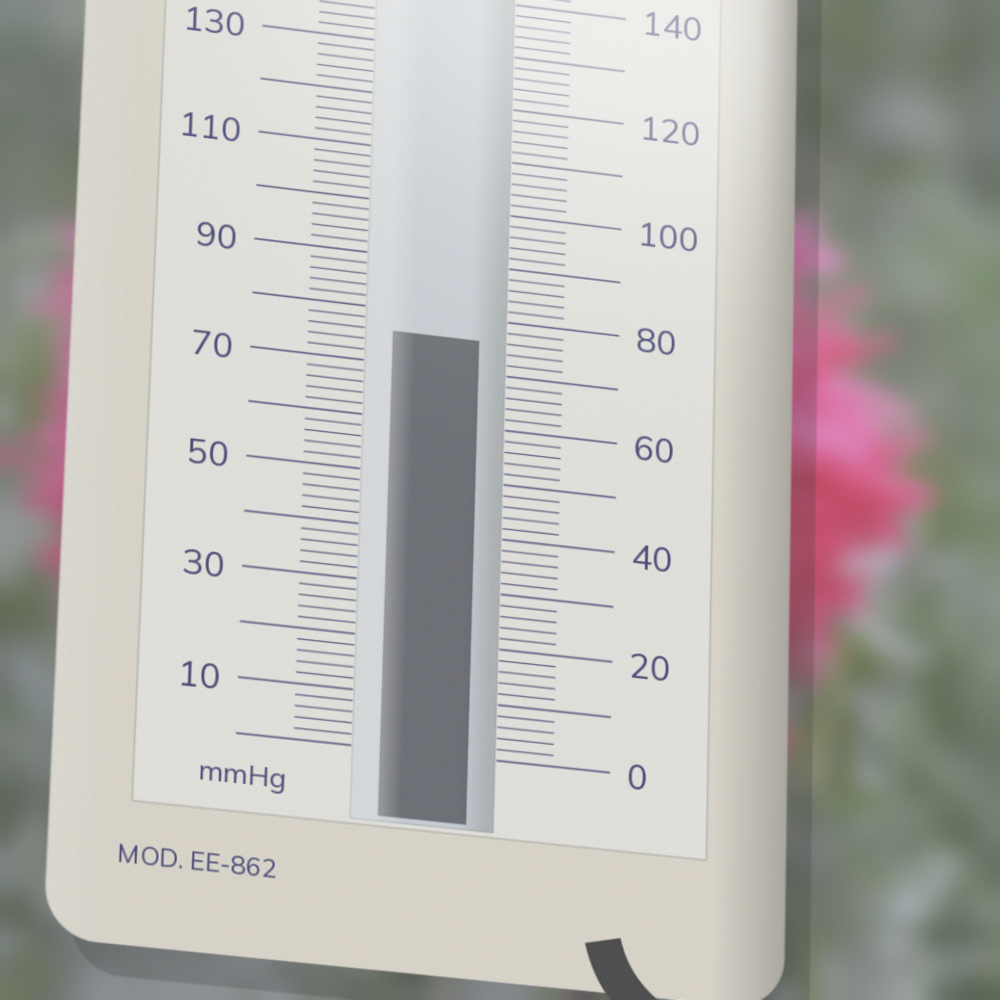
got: 76 mmHg
